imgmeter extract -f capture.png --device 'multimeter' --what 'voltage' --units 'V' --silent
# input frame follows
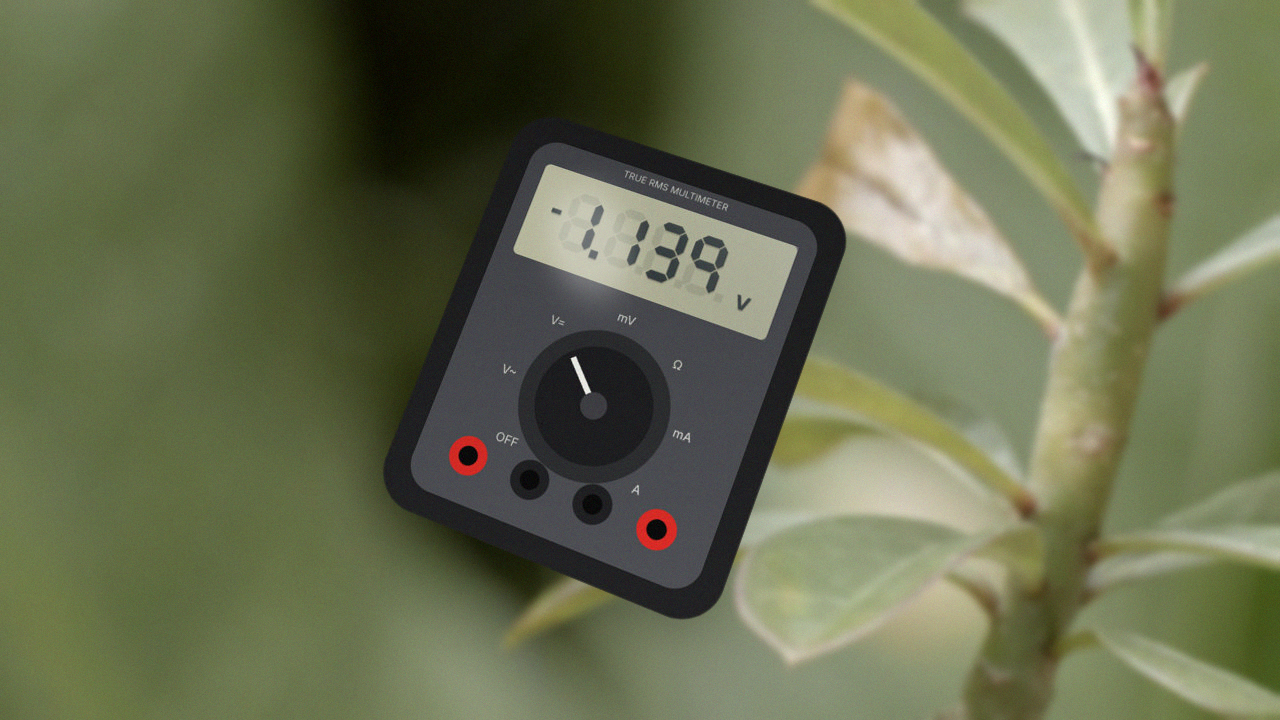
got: -1.139 V
